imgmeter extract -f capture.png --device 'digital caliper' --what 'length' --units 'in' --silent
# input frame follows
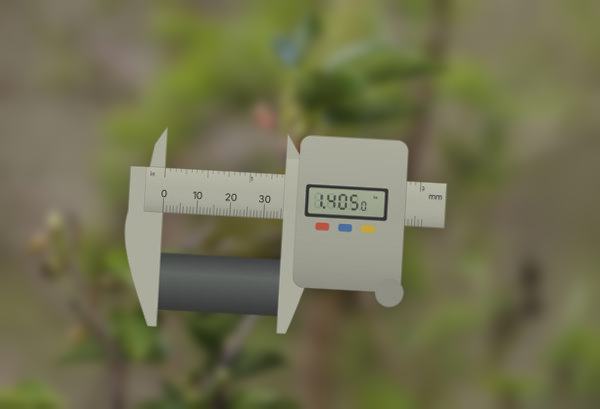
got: 1.4050 in
